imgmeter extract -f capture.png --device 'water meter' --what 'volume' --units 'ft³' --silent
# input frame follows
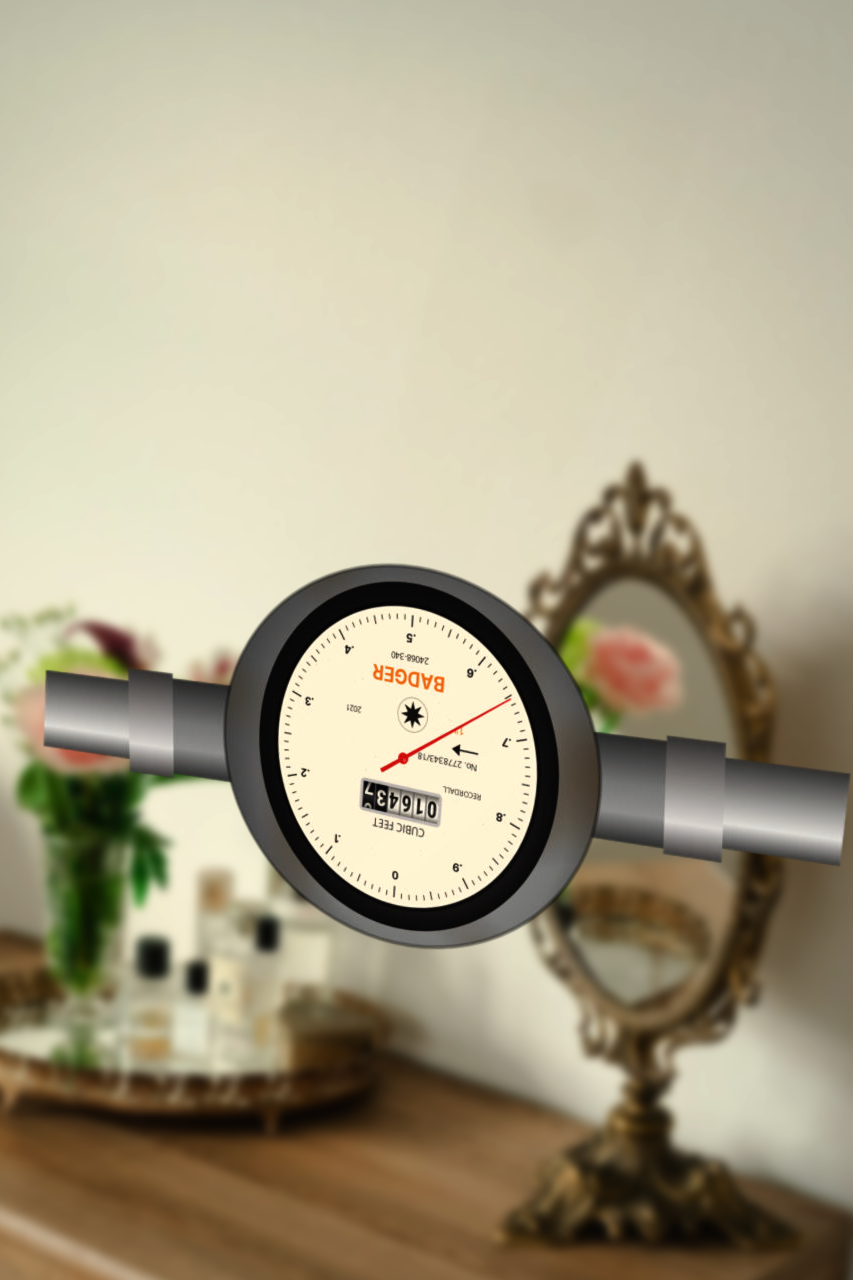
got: 16436.65 ft³
